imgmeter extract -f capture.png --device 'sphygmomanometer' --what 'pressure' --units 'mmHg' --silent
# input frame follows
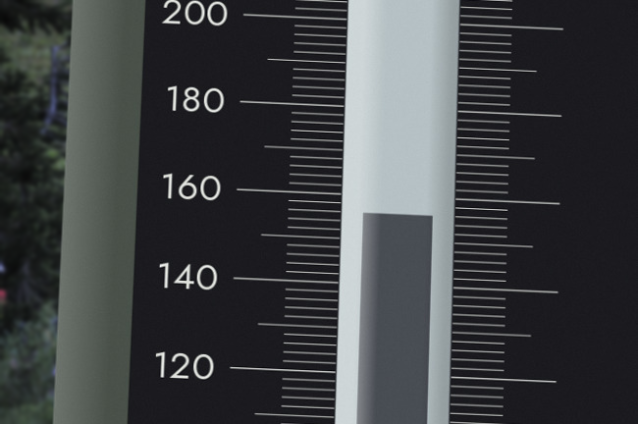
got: 156 mmHg
